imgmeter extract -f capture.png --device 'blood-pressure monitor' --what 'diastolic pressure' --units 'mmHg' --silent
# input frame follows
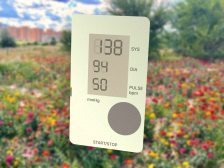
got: 94 mmHg
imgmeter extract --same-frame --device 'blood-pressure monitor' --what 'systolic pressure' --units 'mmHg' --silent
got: 138 mmHg
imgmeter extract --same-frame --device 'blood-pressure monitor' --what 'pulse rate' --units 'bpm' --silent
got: 50 bpm
